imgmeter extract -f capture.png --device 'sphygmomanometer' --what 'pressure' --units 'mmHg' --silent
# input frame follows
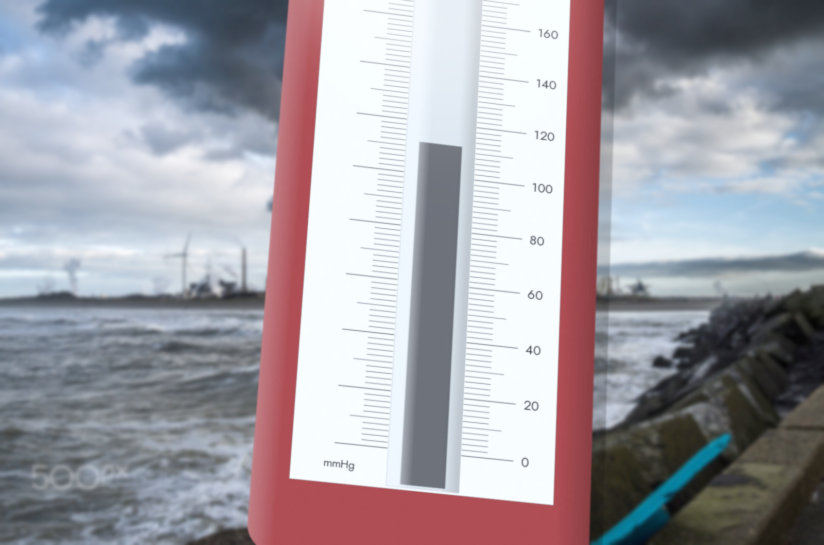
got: 112 mmHg
